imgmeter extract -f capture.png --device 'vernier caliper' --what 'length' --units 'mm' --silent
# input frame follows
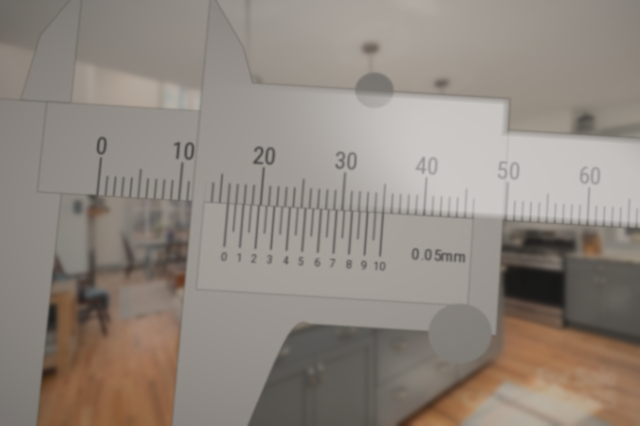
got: 16.0 mm
